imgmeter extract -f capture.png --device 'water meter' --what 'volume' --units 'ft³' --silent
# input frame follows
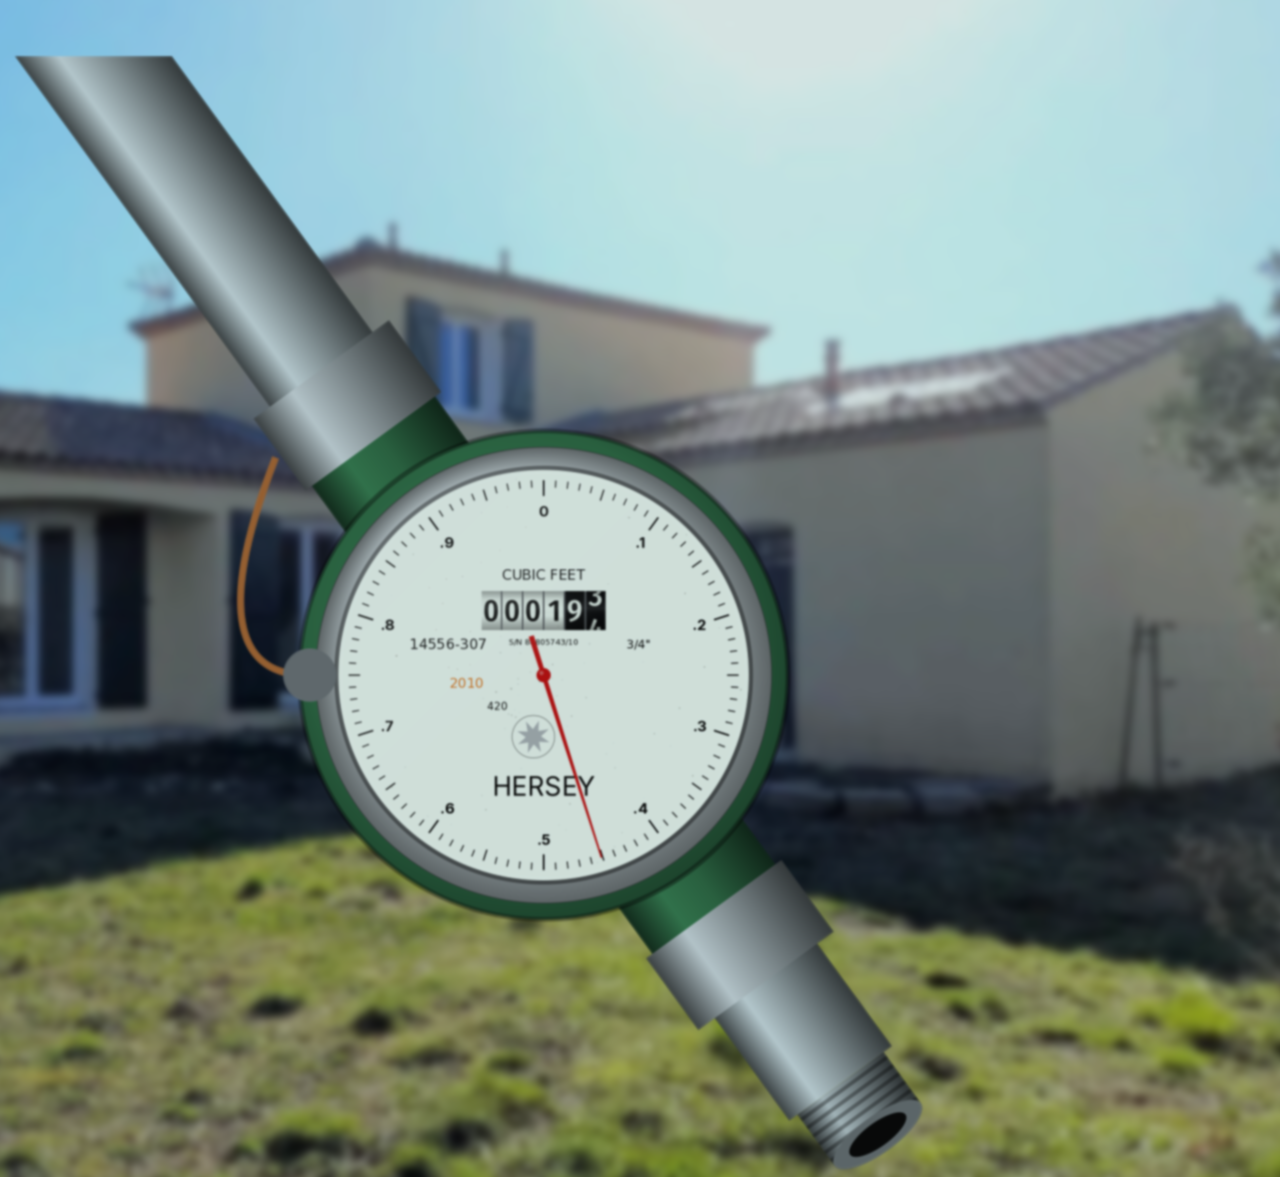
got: 193.45 ft³
